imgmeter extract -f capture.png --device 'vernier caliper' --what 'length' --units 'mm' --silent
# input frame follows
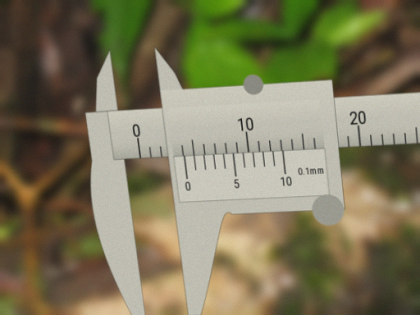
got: 4.1 mm
